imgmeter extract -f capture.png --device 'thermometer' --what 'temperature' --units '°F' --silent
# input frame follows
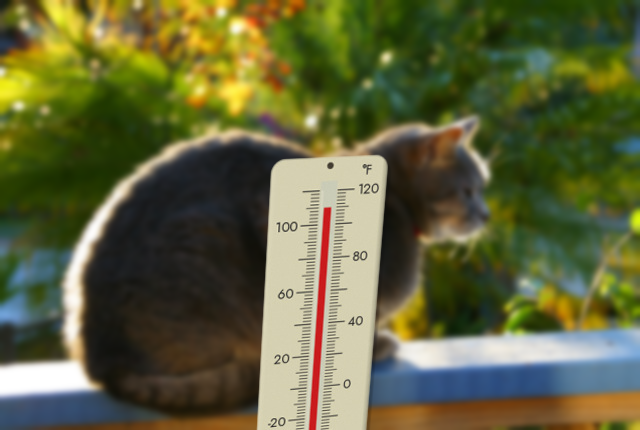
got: 110 °F
